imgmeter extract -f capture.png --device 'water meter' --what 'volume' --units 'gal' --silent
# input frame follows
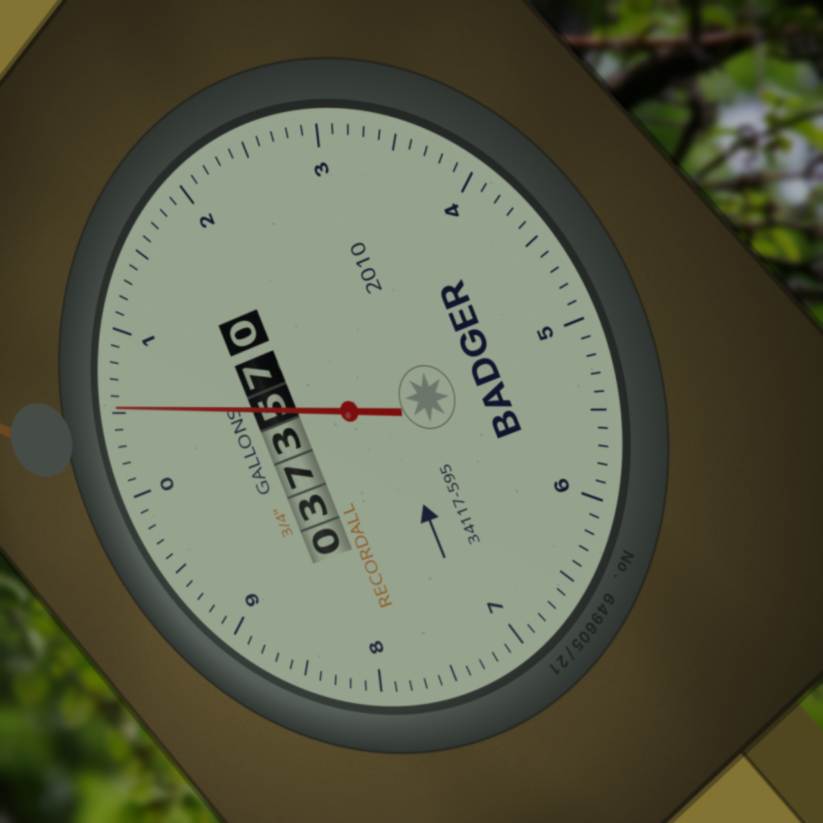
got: 373570.5 gal
